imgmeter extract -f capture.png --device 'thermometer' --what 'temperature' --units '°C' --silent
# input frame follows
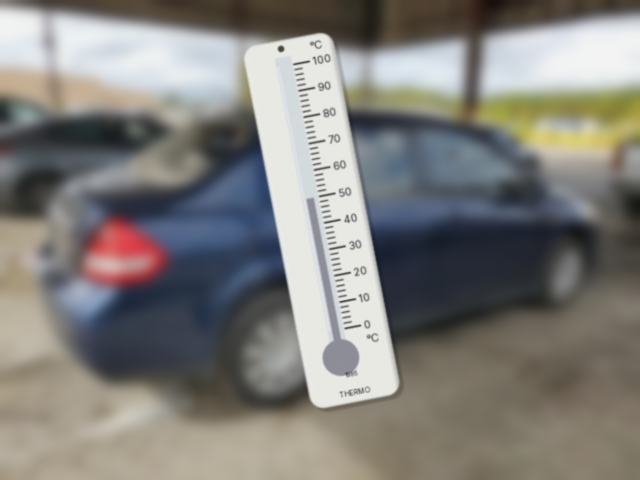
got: 50 °C
